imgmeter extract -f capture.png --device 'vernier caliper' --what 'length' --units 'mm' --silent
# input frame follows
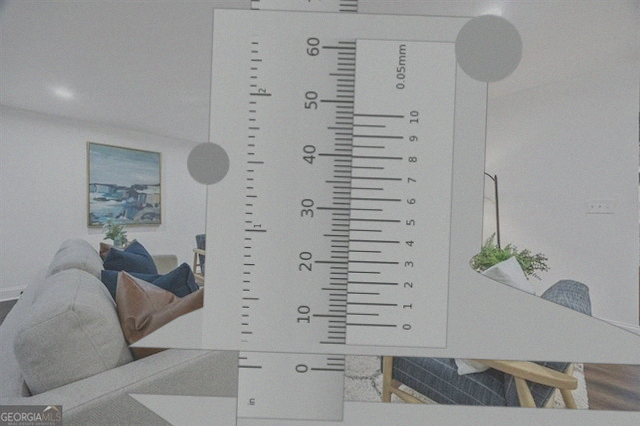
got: 8.6 mm
